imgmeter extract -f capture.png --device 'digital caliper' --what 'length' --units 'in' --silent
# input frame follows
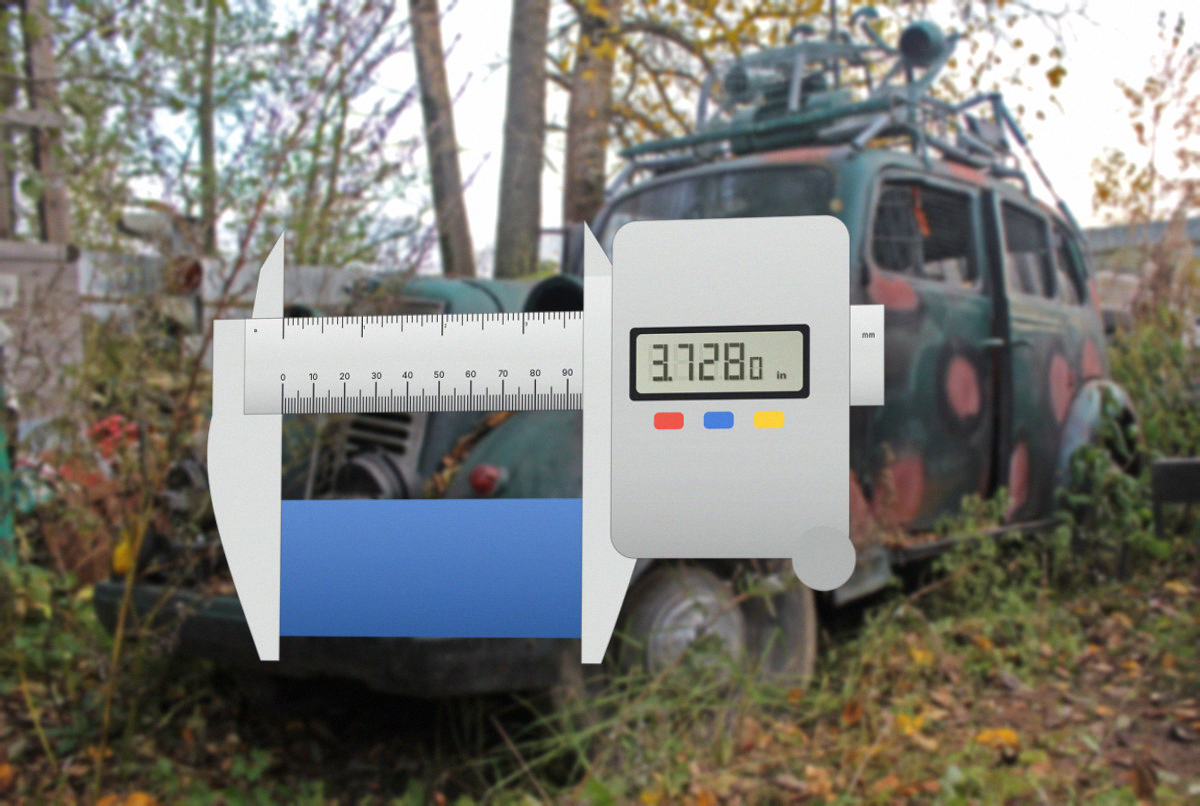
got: 3.7280 in
